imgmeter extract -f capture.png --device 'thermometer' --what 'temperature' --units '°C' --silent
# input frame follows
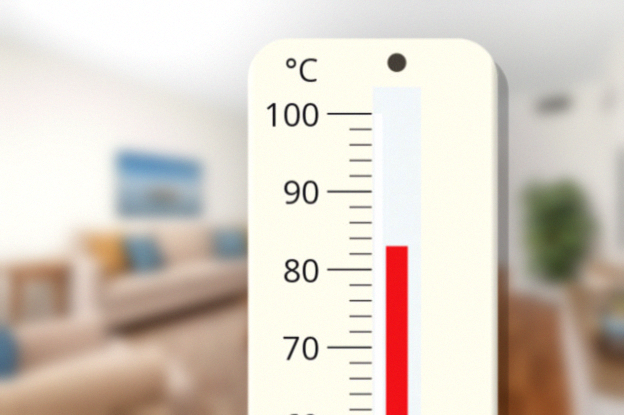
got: 83 °C
